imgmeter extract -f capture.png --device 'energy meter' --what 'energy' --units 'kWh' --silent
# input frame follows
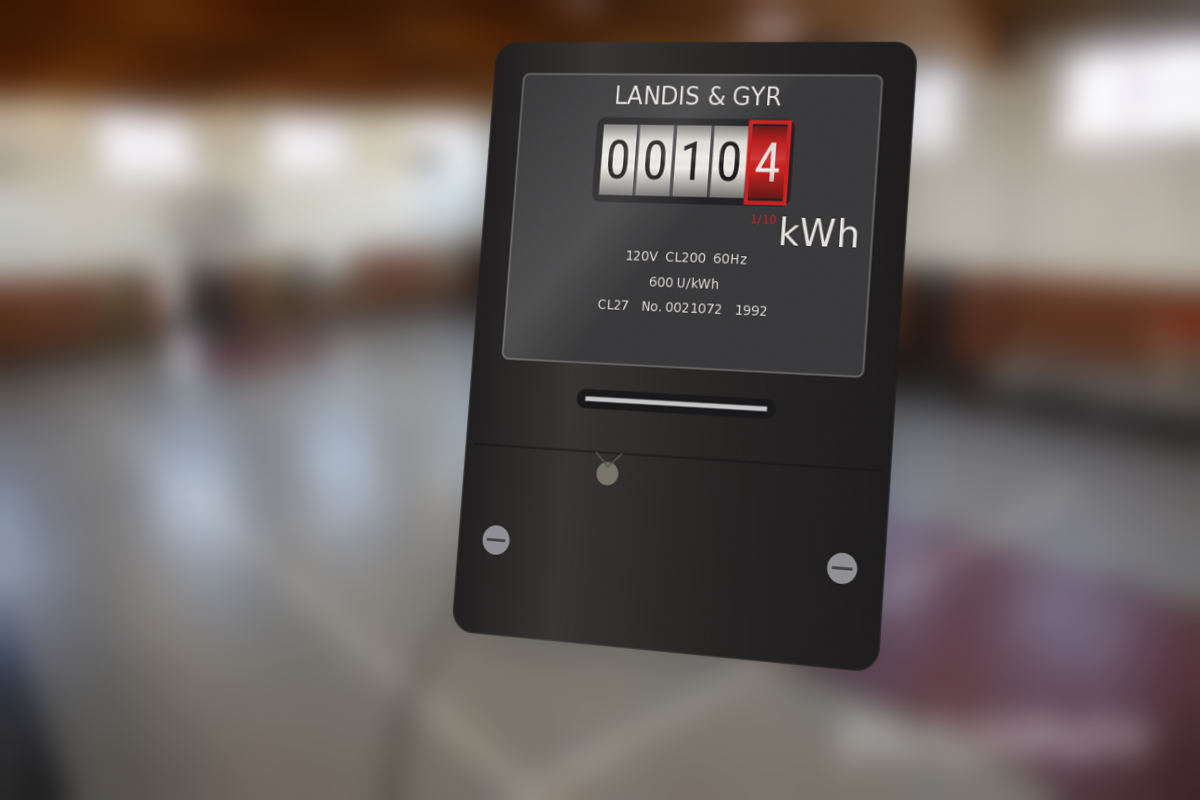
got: 10.4 kWh
